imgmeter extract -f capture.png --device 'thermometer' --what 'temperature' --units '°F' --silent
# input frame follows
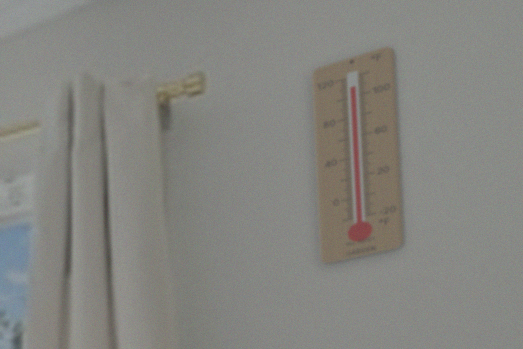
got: 110 °F
